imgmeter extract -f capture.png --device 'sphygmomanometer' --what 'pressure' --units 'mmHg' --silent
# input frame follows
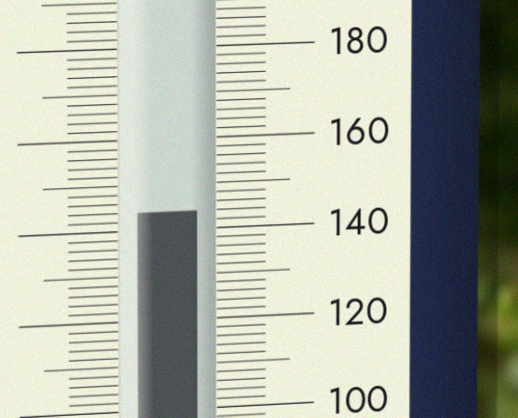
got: 144 mmHg
